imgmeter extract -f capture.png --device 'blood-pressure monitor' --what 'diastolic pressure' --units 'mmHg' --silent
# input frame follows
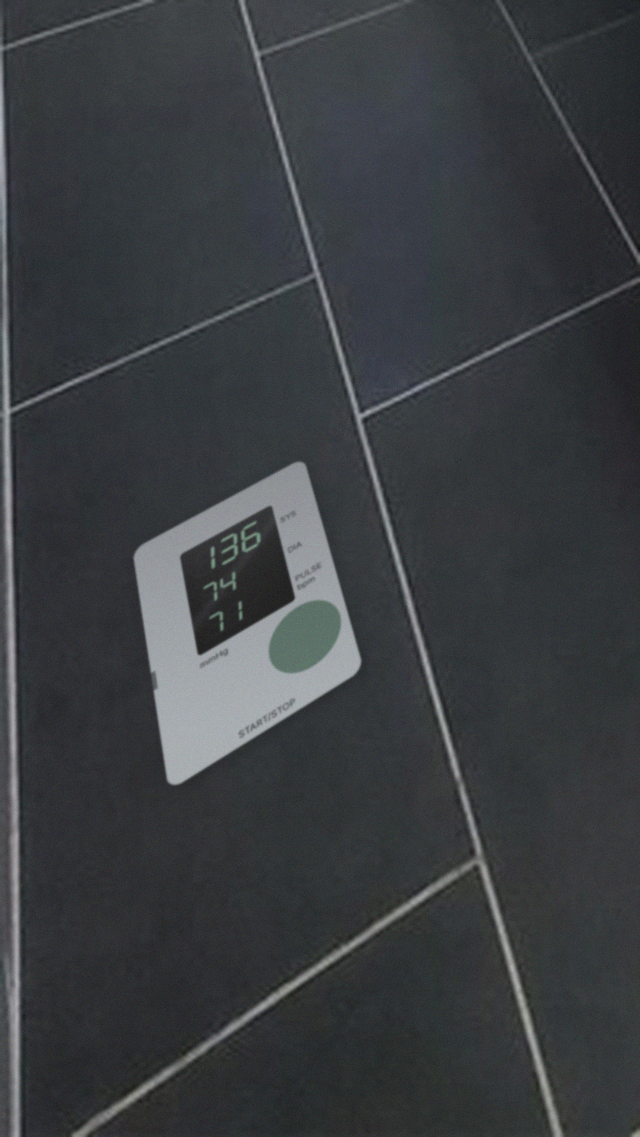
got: 74 mmHg
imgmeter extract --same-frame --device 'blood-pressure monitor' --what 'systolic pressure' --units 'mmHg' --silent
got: 136 mmHg
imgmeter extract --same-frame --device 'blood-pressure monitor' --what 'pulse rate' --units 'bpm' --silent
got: 71 bpm
